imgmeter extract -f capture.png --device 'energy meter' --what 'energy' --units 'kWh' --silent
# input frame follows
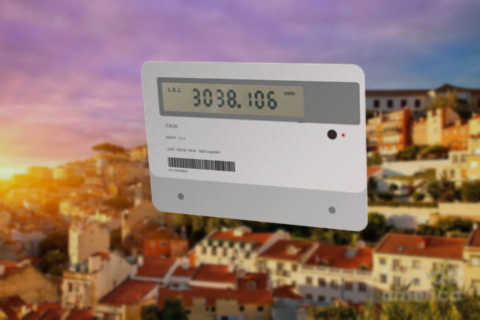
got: 3038.106 kWh
